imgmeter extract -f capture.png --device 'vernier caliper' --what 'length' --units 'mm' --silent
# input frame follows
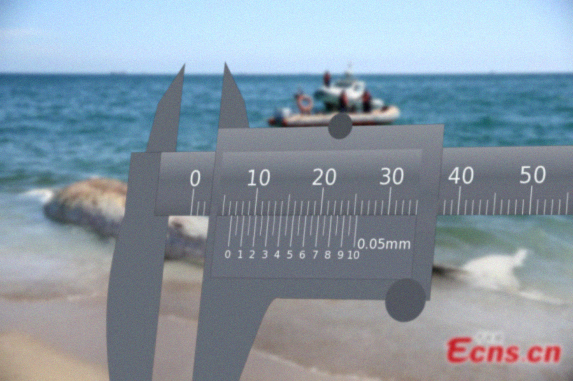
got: 6.4 mm
